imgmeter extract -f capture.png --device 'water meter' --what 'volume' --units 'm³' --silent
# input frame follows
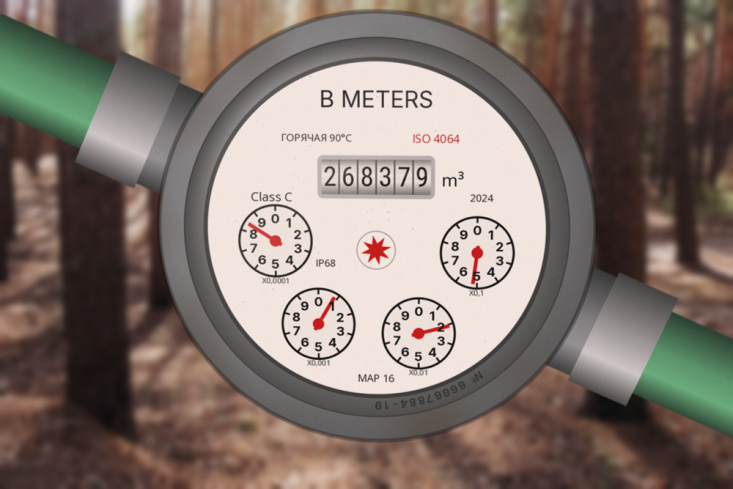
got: 268379.5208 m³
